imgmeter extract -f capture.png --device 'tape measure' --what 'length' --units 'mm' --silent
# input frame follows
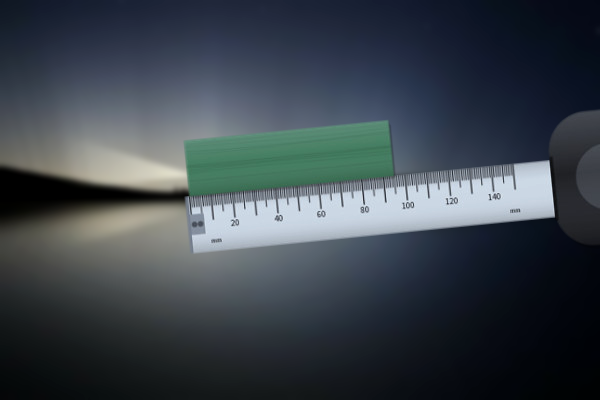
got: 95 mm
